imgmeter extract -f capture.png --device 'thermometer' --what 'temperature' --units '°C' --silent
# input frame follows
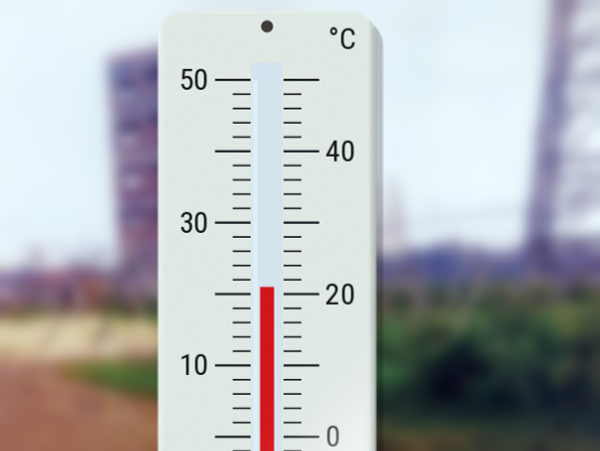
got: 21 °C
